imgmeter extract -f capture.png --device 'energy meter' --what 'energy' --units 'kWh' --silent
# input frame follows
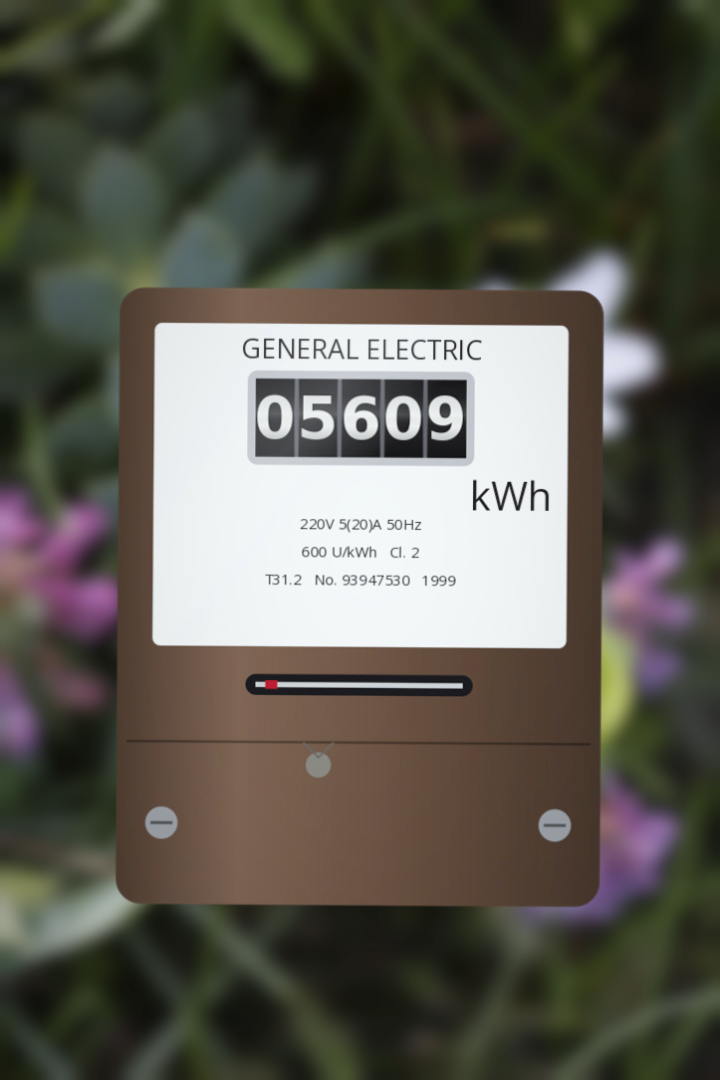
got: 5609 kWh
